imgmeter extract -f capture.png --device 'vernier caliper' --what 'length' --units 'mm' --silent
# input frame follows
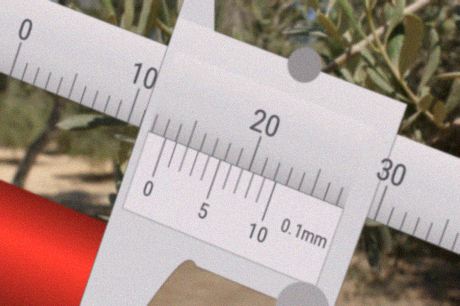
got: 13.2 mm
